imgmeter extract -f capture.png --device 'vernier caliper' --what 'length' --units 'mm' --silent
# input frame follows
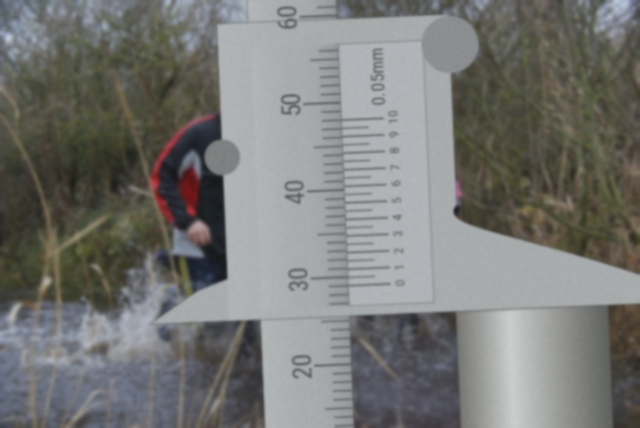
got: 29.0 mm
